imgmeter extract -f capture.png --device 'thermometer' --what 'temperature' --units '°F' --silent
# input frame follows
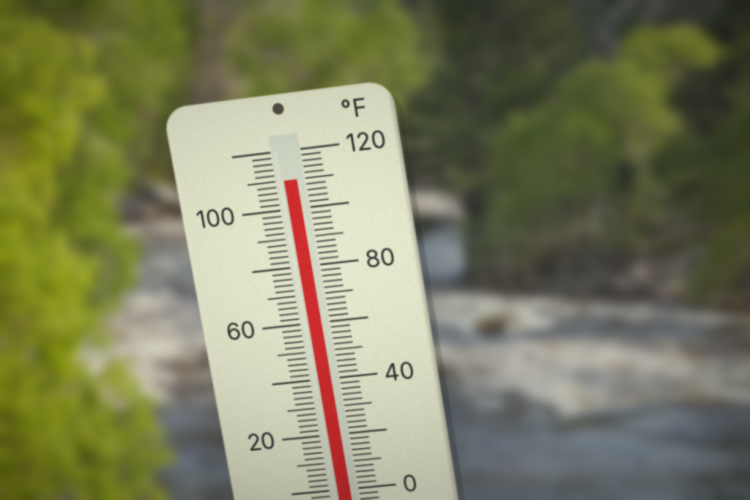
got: 110 °F
